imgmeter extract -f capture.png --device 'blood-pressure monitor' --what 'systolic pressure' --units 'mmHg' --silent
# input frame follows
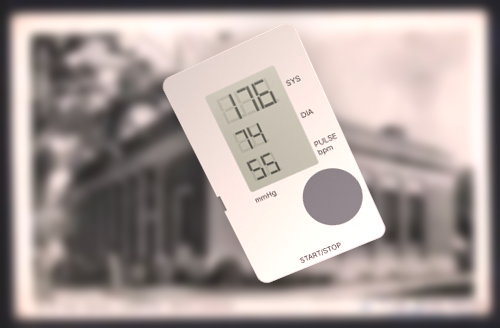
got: 176 mmHg
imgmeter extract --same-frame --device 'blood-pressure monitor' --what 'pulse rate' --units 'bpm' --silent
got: 55 bpm
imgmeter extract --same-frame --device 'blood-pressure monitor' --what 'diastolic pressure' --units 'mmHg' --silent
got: 74 mmHg
